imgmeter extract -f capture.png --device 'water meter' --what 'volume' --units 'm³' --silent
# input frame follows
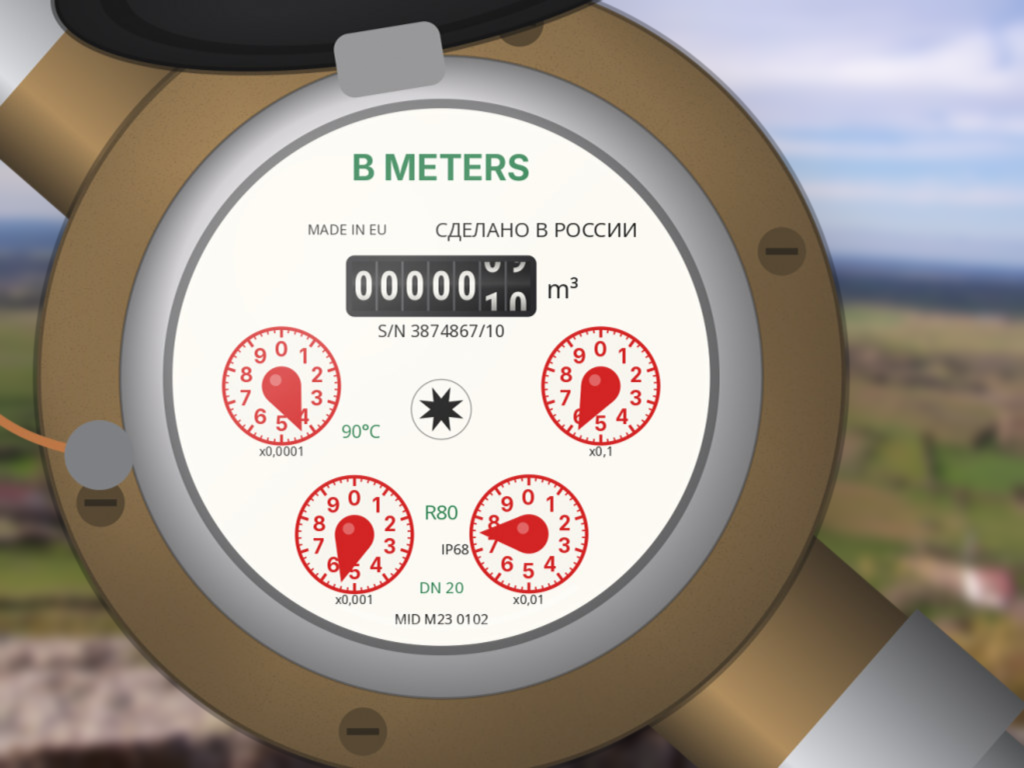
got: 9.5754 m³
